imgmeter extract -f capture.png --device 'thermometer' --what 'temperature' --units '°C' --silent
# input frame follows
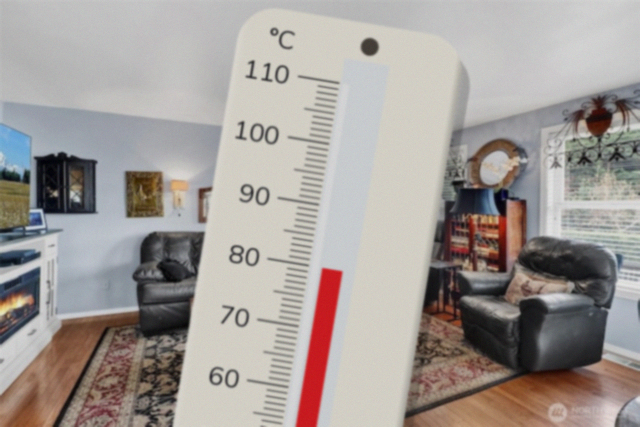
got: 80 °C
